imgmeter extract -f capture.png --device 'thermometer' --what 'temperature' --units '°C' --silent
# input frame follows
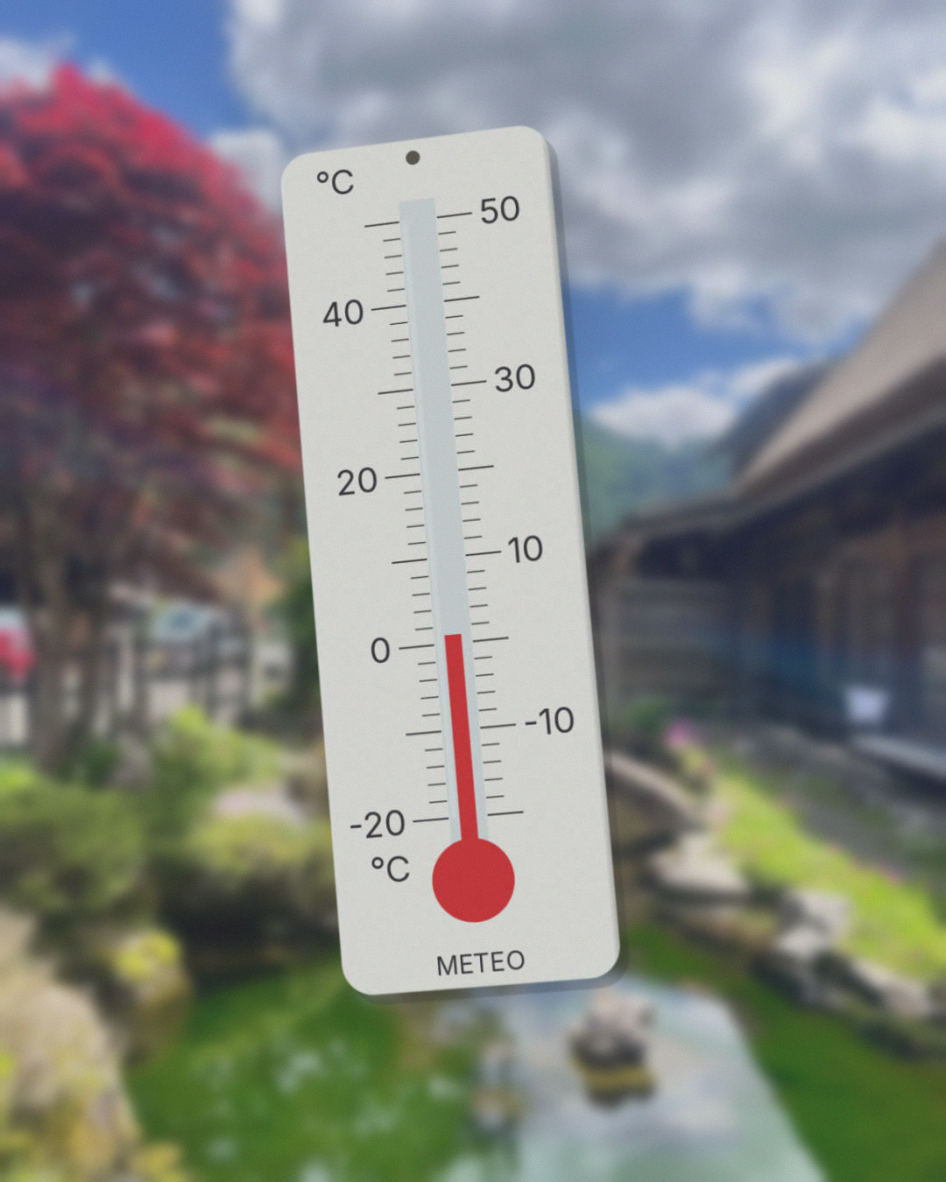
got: 1 °C
